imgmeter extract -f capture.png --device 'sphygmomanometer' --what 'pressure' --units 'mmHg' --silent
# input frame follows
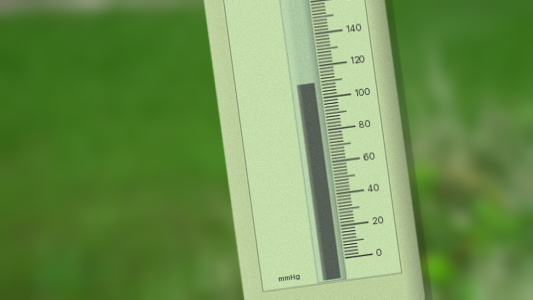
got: 110 mmHg
